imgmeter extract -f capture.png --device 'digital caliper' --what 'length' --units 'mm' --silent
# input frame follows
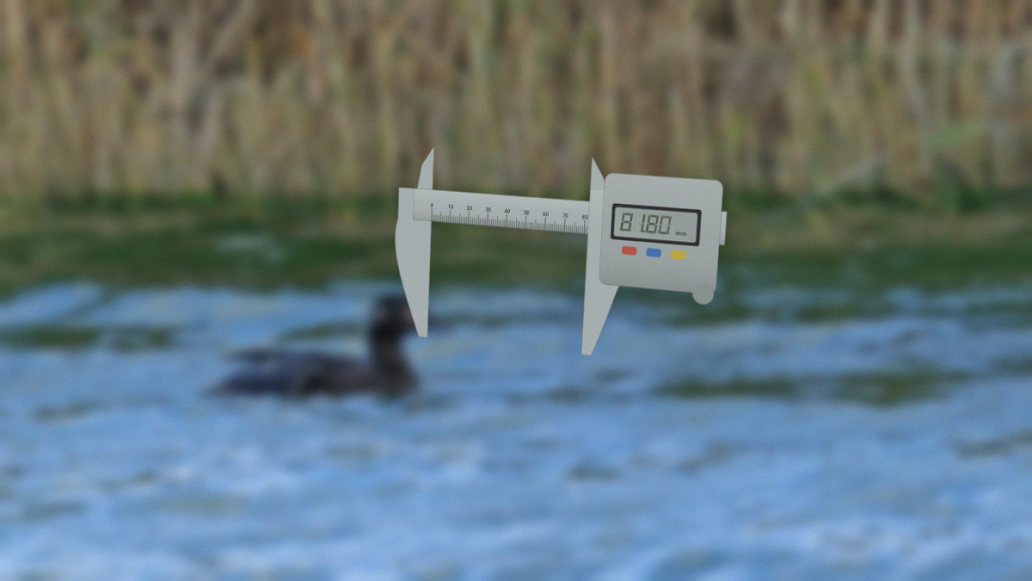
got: 81.80 mm
